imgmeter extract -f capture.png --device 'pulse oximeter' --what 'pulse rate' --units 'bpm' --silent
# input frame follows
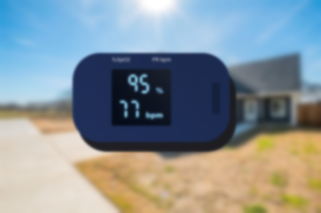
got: 77 bpm
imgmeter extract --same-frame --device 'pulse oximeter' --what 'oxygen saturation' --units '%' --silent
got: 95 %
